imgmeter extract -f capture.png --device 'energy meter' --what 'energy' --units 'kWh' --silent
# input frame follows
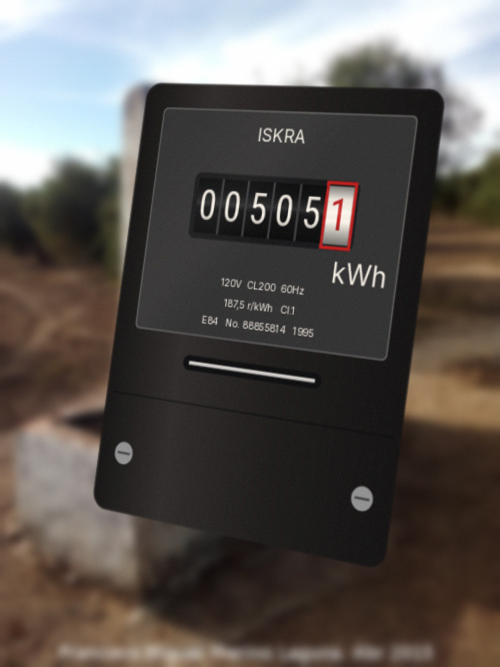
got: 505.1 kWh
